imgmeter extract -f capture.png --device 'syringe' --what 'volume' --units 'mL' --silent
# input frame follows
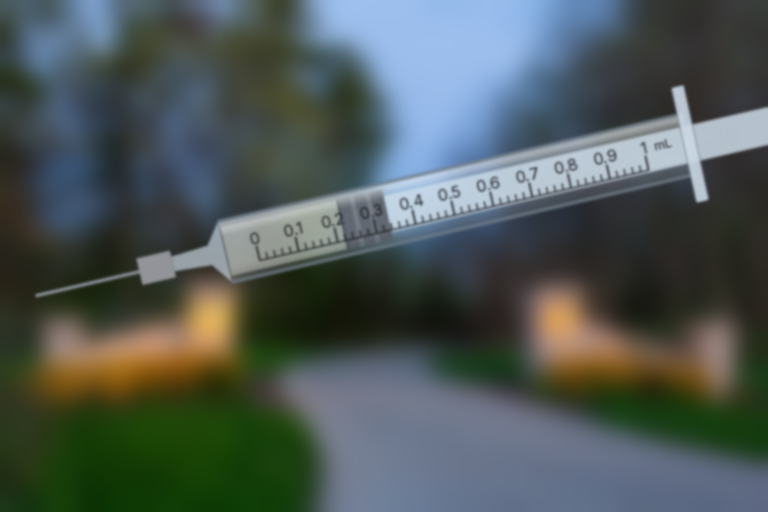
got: 0.22 mL
